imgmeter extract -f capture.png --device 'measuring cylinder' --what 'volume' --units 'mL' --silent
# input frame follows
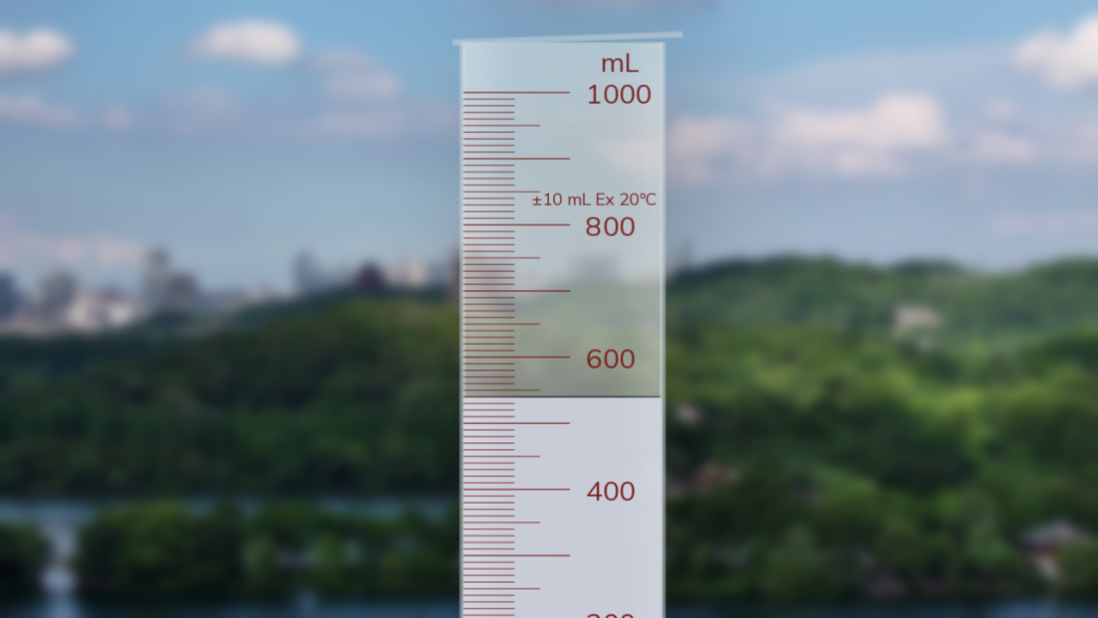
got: 540 mL
